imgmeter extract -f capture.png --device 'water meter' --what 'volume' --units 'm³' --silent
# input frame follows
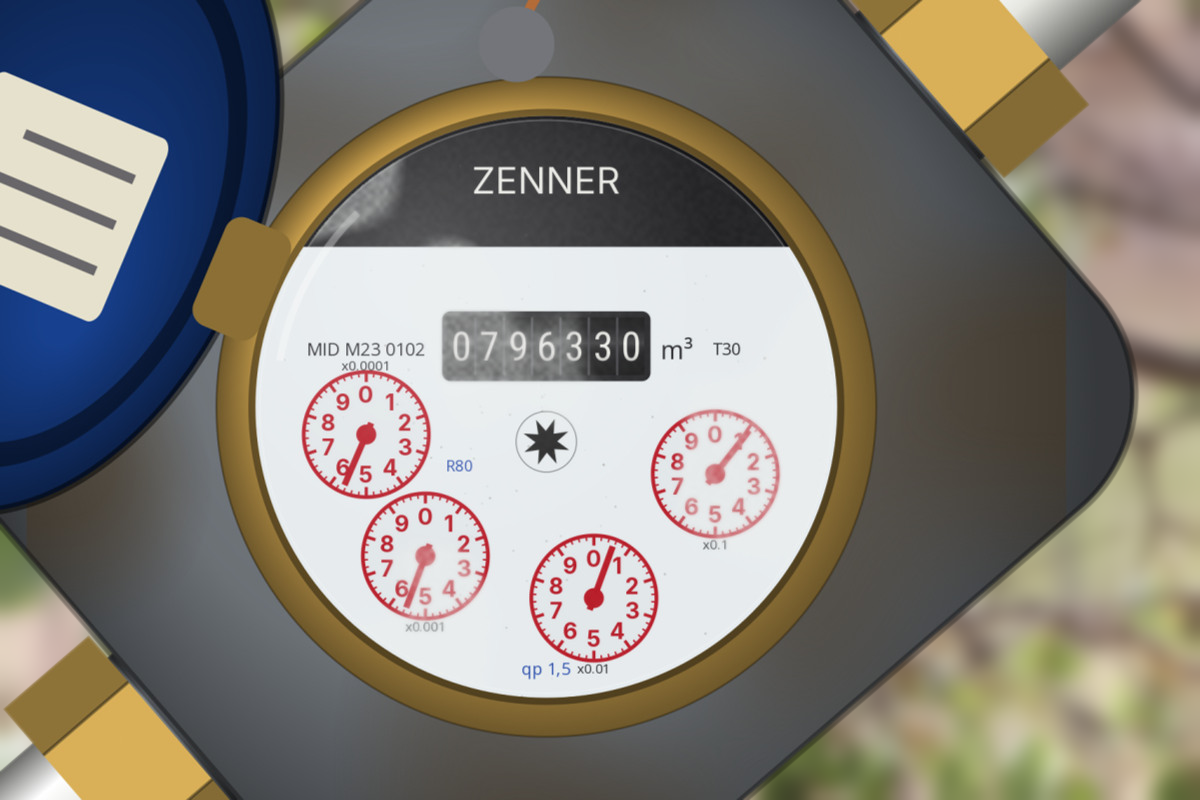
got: 796330.1055 m³
